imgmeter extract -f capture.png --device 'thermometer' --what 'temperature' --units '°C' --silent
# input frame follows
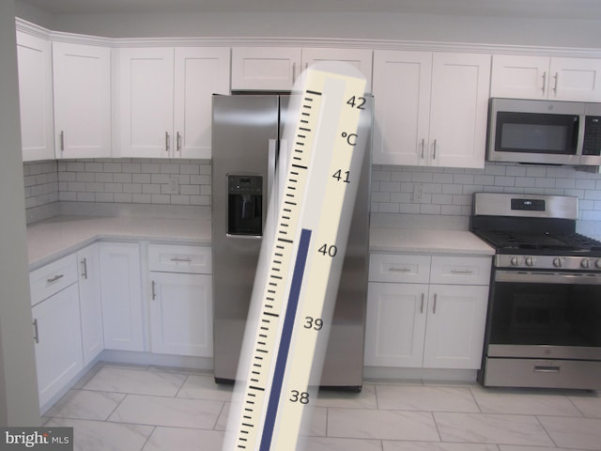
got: 40.2 °C
